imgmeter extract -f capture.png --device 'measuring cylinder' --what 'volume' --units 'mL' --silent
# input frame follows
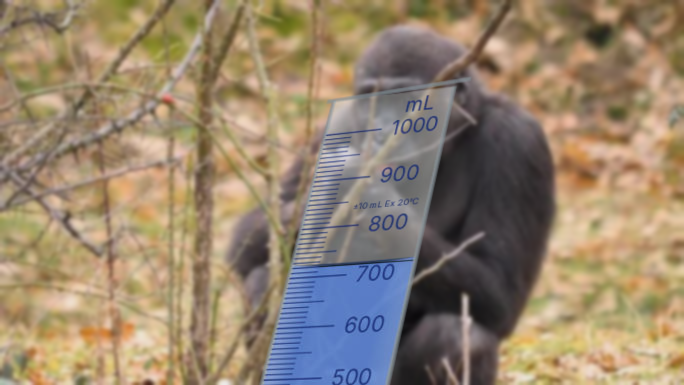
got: 720 mL
